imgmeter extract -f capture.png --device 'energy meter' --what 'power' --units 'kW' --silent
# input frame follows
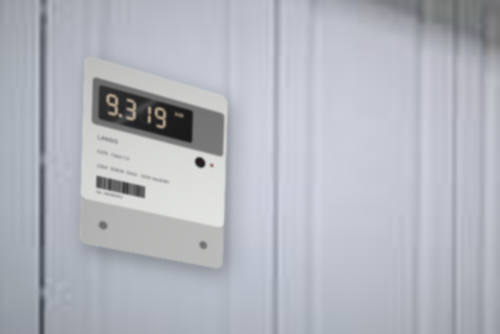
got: 9.319 kW
